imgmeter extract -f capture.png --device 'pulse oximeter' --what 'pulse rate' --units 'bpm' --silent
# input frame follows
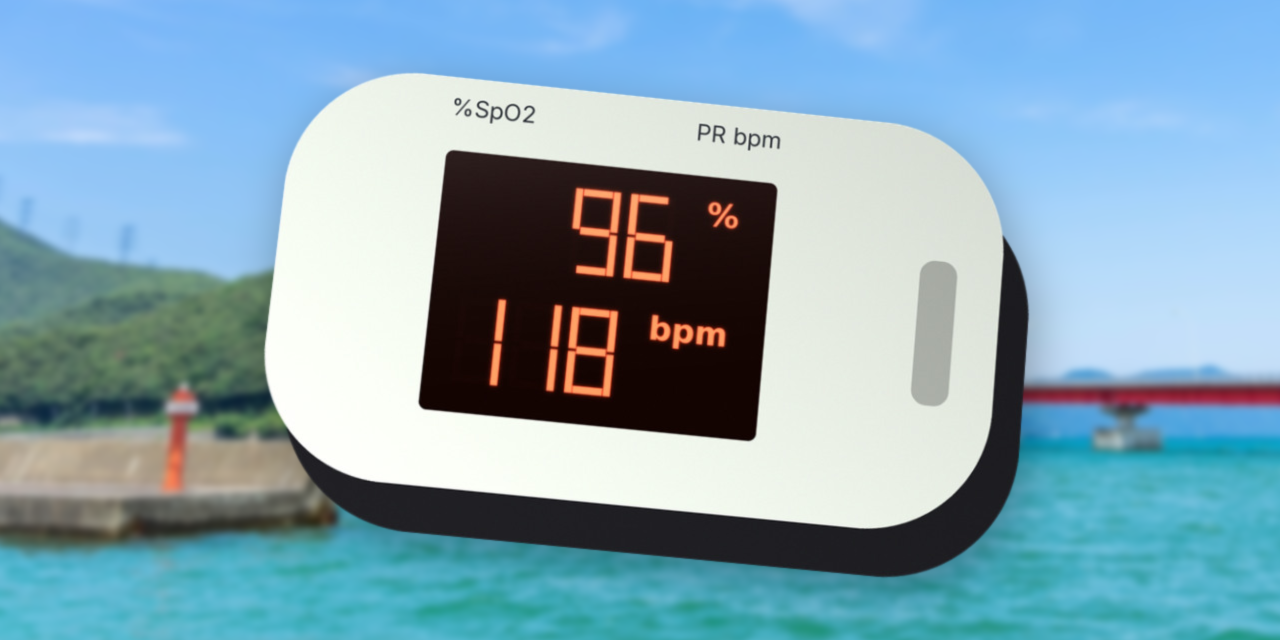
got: 118 bpm
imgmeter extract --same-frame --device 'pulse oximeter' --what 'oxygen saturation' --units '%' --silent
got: 96 %
